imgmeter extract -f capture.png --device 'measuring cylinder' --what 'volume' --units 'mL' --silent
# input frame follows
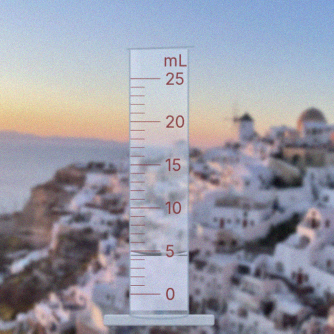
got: 4.5 mL
